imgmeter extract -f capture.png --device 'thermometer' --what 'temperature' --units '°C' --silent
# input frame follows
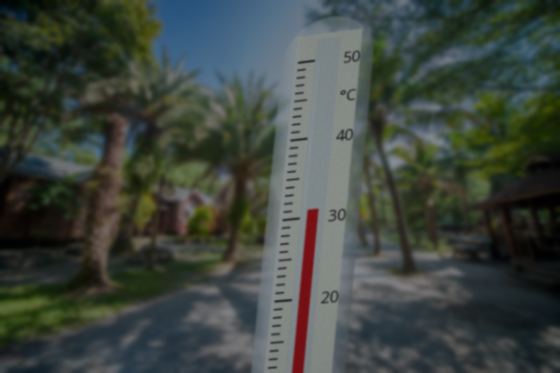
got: 31 °C
